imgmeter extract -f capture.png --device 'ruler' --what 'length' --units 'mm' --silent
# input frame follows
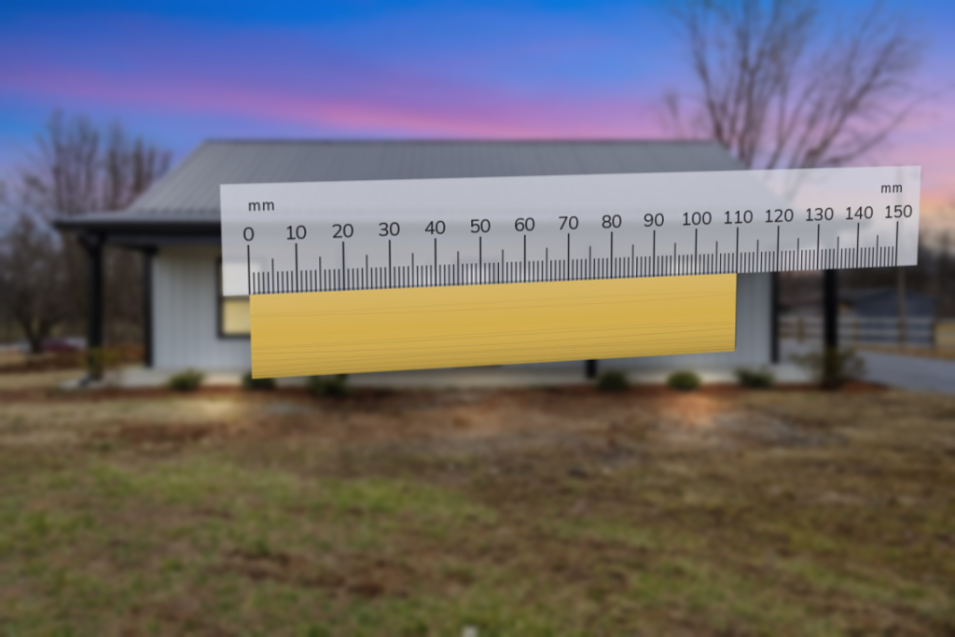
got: 110 mm
